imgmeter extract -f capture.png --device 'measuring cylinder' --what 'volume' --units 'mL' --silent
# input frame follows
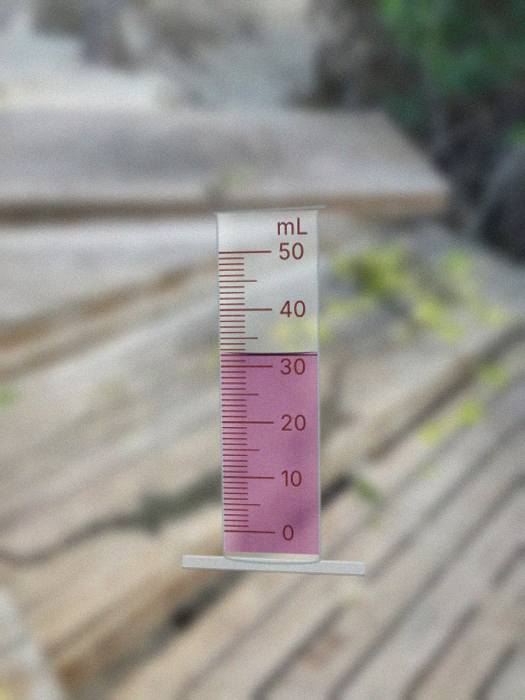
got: 32 mL
